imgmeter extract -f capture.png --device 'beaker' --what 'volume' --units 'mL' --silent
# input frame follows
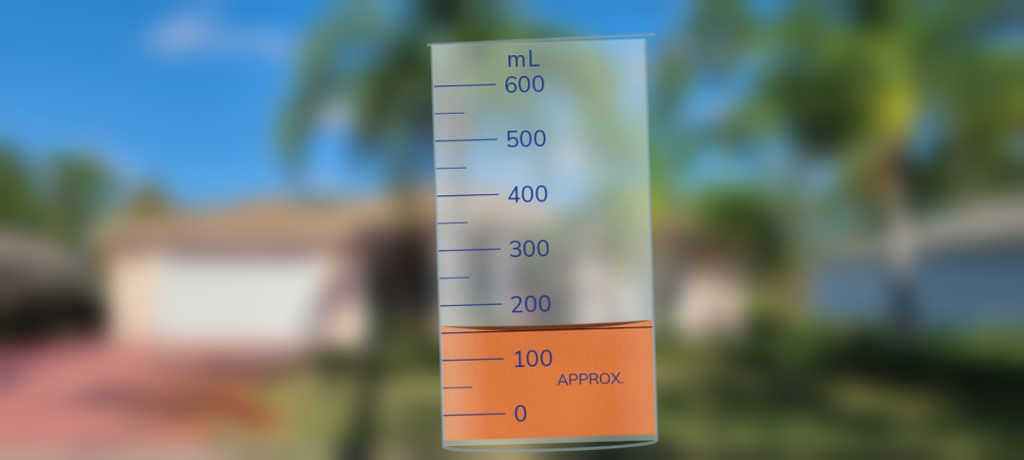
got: 150 mL
